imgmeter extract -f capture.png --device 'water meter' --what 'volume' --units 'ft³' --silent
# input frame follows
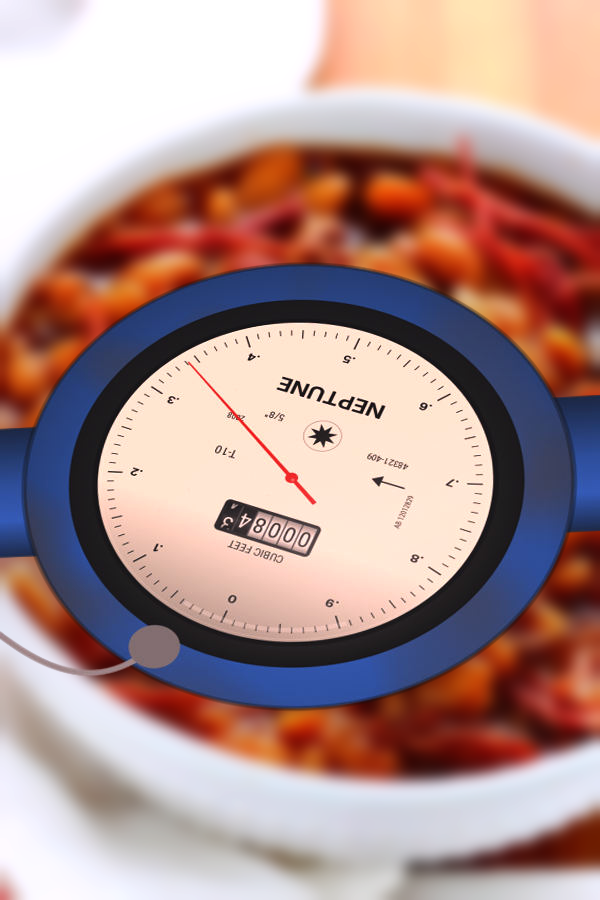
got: 843.34 ft³
